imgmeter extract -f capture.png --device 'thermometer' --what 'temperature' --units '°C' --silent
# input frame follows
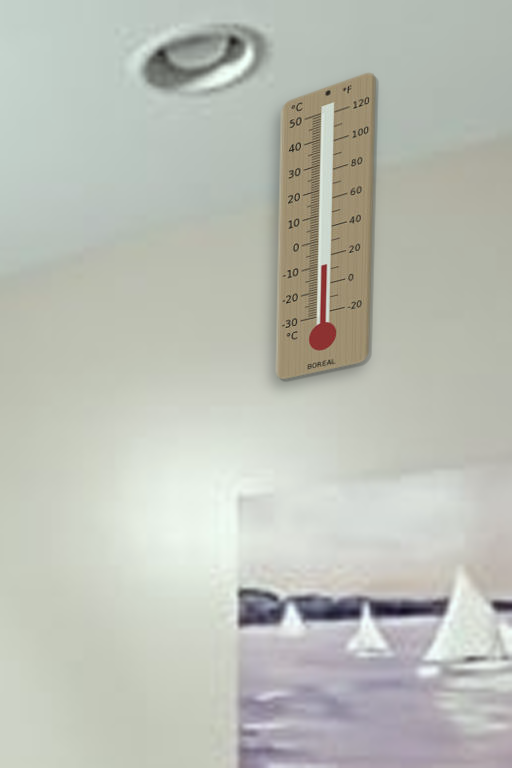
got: -10 °C
